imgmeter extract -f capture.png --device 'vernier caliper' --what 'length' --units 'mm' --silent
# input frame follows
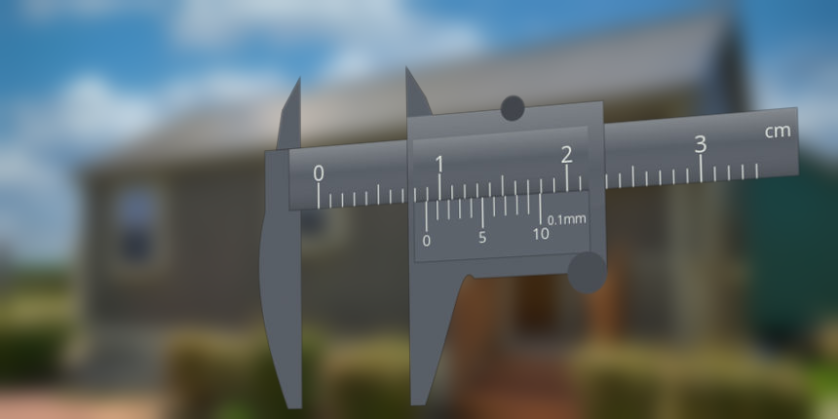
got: 8.9 mm
